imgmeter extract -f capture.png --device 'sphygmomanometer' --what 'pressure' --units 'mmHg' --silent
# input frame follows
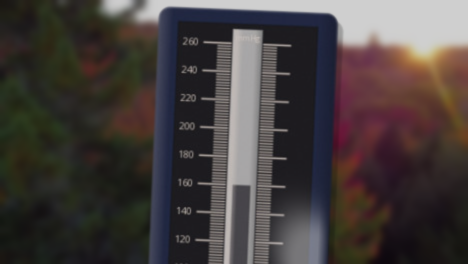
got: 160 mmHg
